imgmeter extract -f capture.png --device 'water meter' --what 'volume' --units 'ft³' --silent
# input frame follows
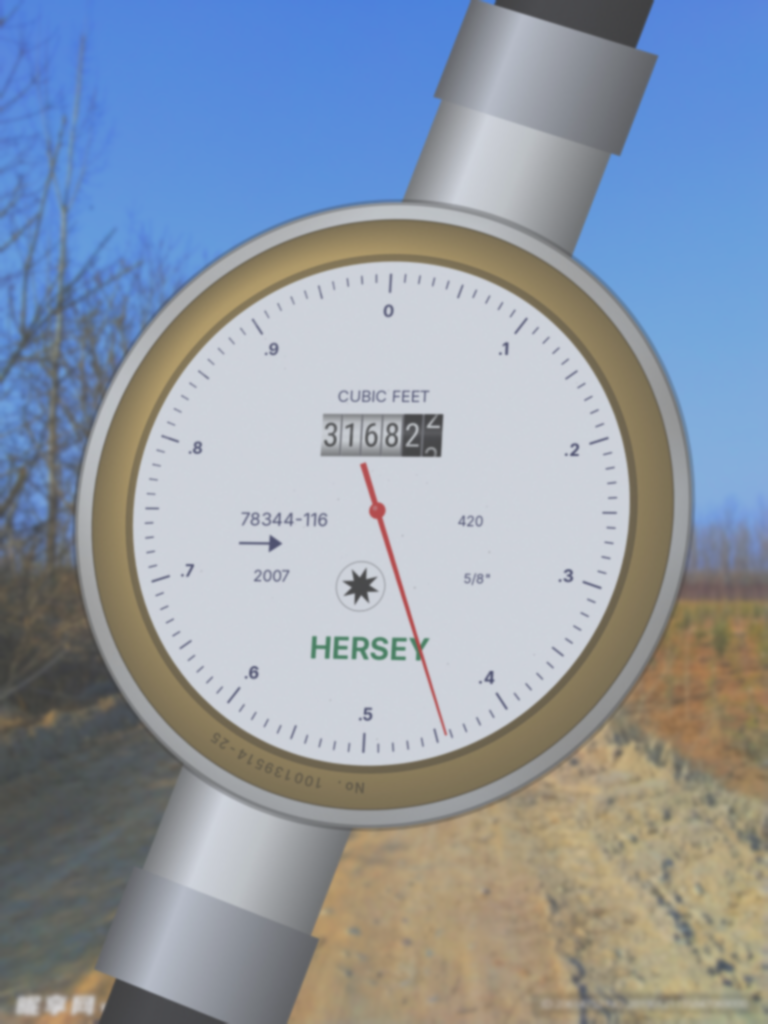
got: 316822.44 ft³
